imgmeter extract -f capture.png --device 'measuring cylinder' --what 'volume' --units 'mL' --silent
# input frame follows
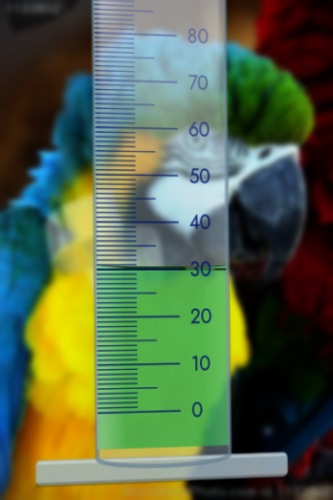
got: 30 mL
